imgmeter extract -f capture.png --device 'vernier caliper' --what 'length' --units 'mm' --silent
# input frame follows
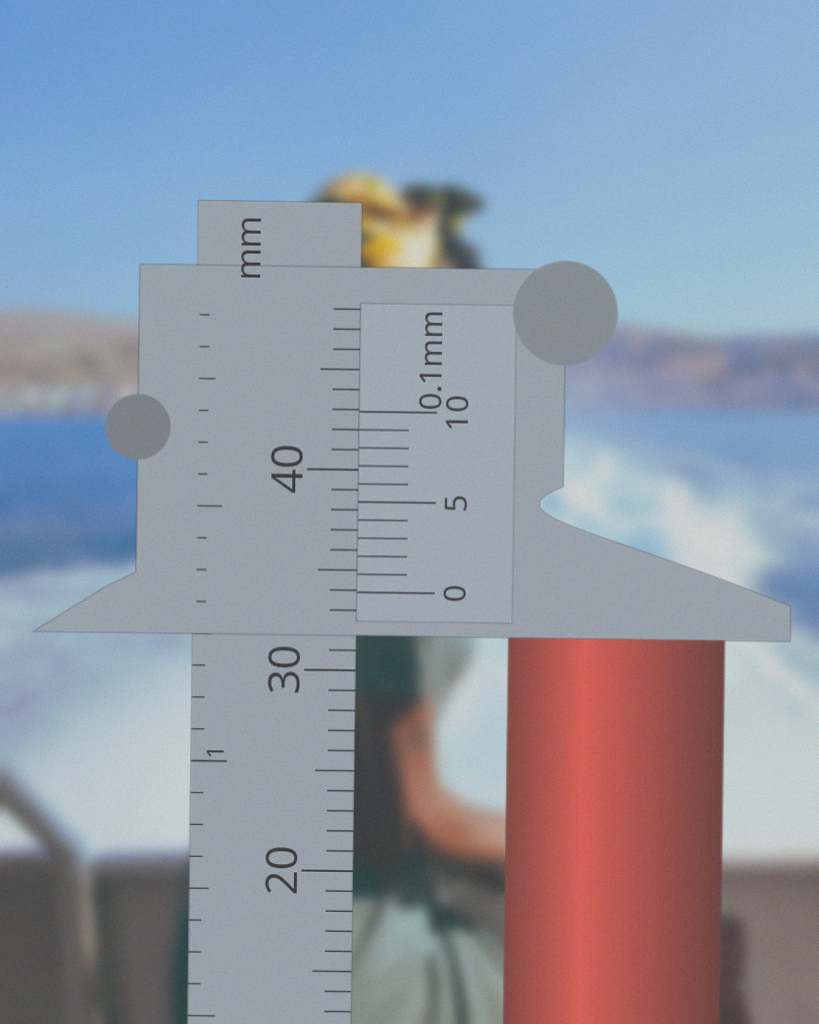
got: 33.9 mm
